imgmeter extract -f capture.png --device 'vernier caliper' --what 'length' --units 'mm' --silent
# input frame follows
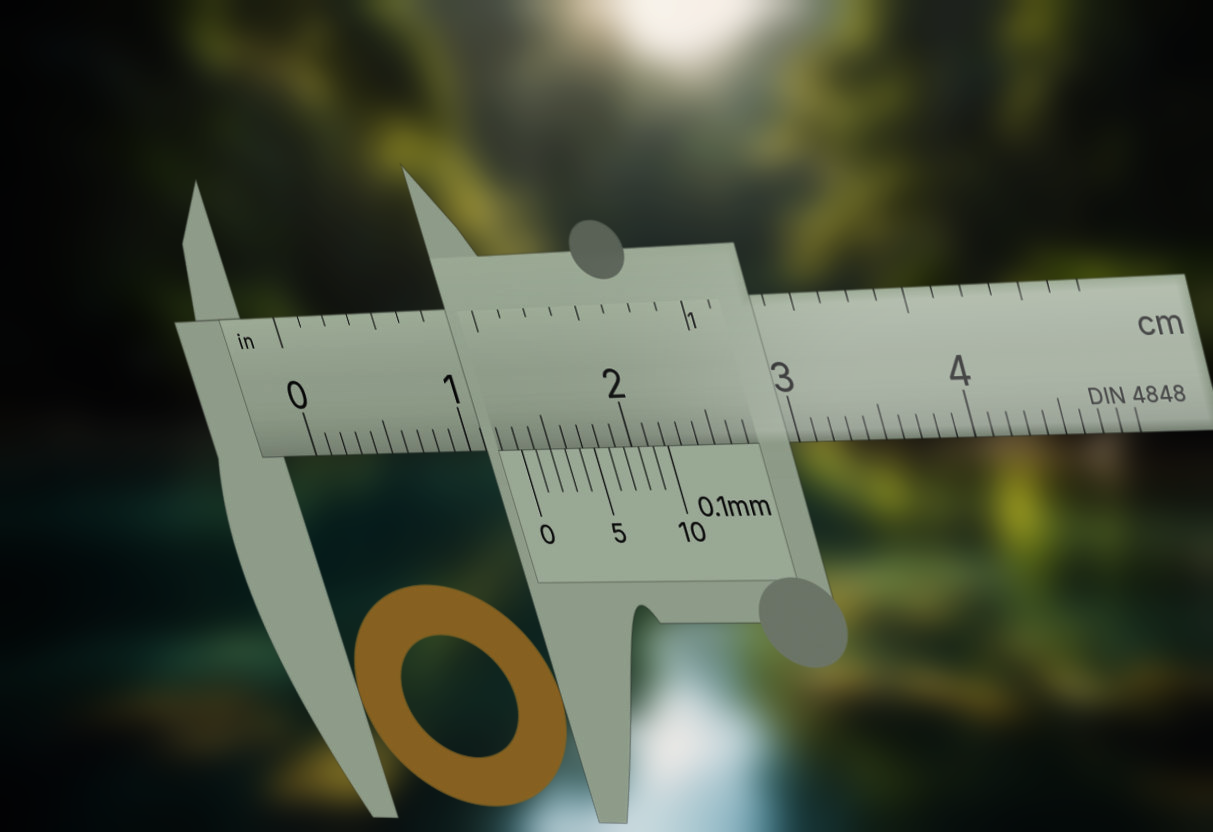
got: 13.2 mm
